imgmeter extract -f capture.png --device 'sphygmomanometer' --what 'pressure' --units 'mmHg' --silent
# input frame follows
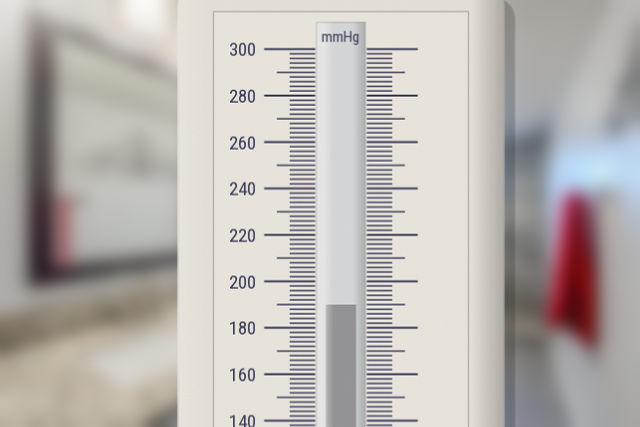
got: 190 mmHg
